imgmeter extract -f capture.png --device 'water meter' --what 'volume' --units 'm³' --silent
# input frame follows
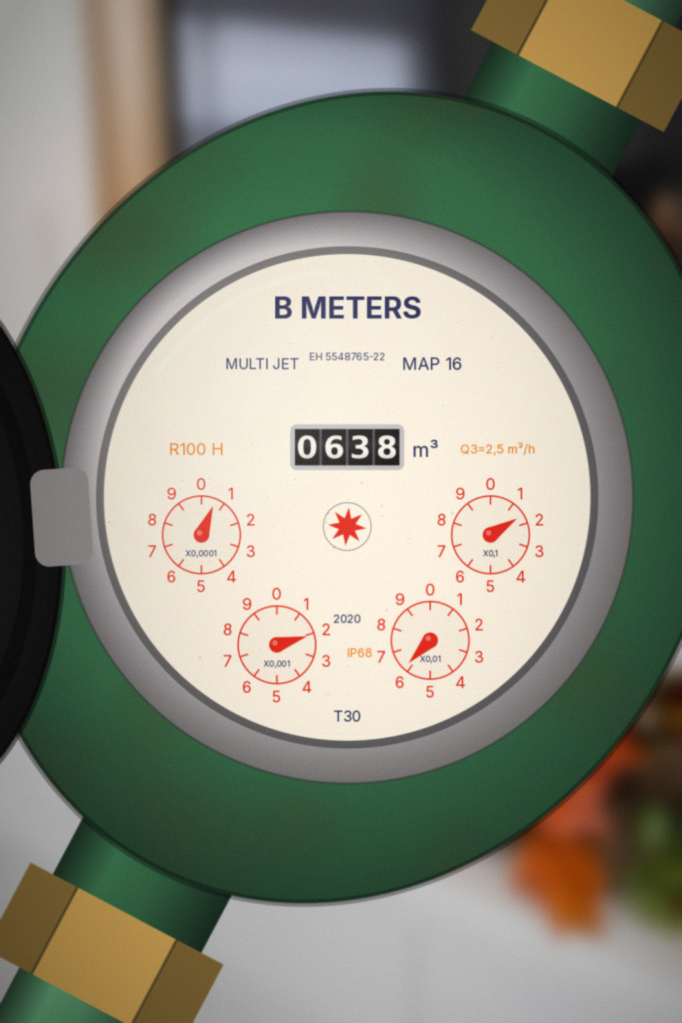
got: 638.1620 m³
